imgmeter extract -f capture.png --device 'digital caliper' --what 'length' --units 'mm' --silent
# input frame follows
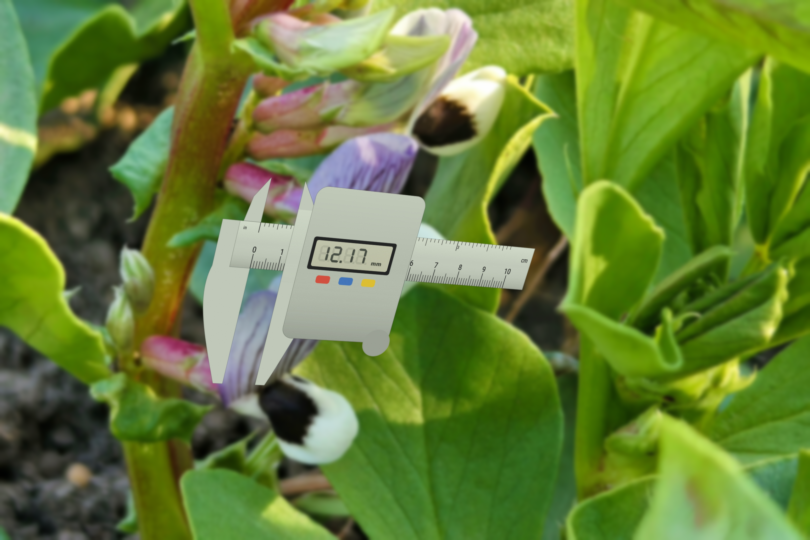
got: 12.17 mm
